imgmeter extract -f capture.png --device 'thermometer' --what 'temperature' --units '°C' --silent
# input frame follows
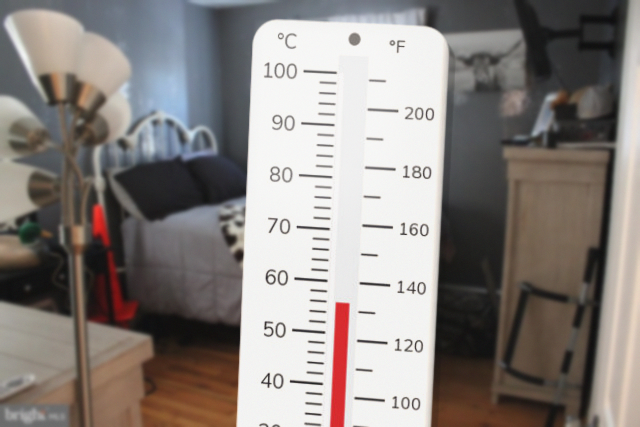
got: 56 °C
